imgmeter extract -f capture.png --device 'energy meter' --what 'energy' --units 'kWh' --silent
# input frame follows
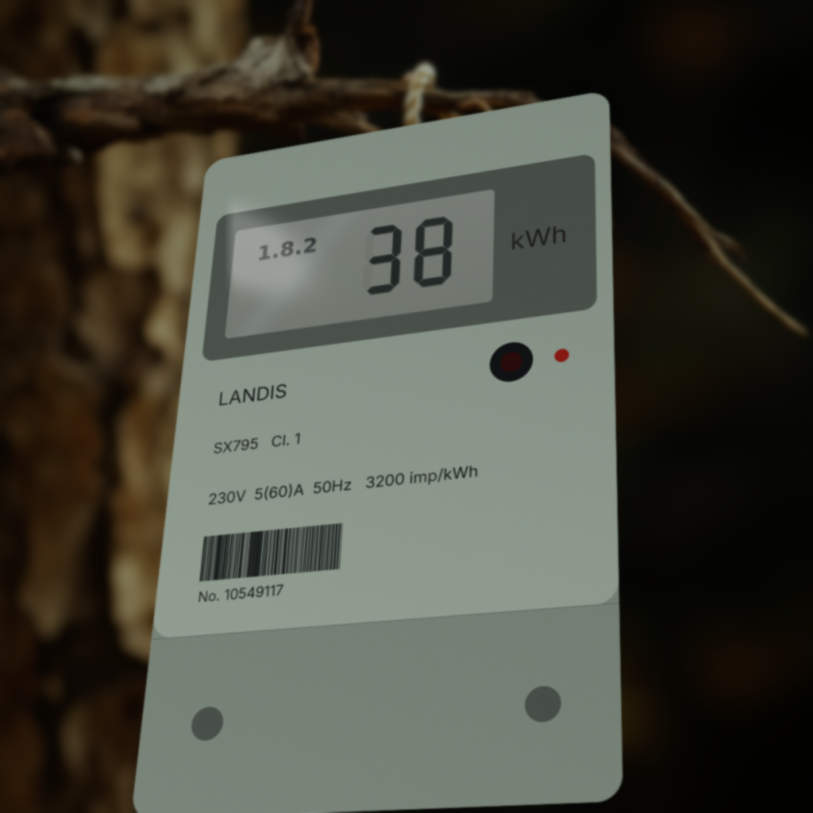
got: 38 kWh
